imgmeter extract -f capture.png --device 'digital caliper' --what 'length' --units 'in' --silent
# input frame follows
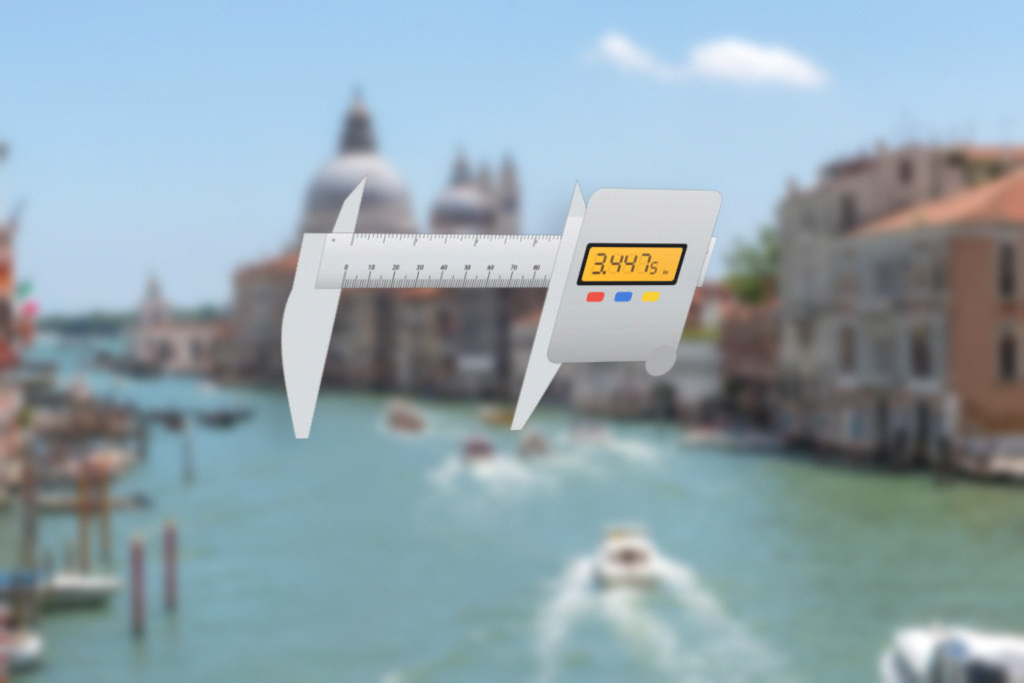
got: 3.4475 in
